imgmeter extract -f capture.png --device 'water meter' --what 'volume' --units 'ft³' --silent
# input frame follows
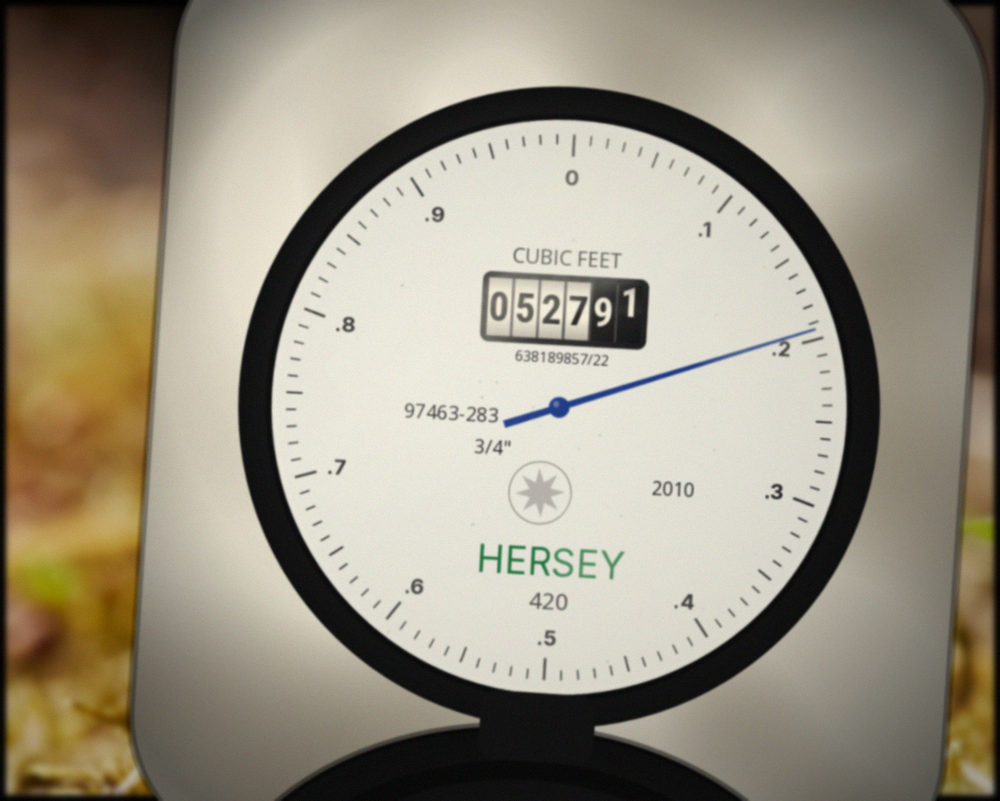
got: 52791.19 ft³
